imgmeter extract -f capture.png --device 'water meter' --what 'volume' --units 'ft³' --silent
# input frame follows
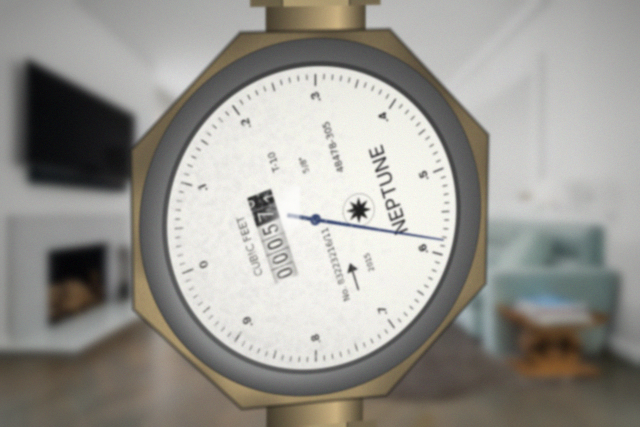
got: 570.58 ft³
